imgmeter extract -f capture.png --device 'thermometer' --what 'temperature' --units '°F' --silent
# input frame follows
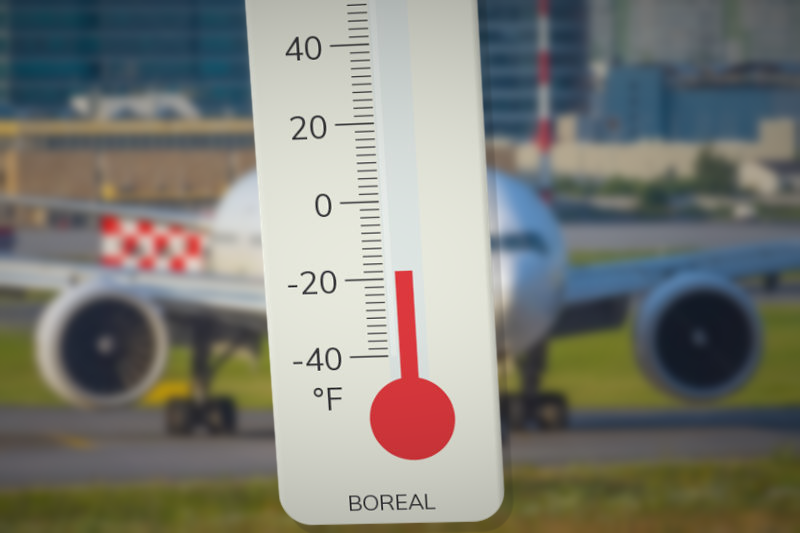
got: -18 °F
